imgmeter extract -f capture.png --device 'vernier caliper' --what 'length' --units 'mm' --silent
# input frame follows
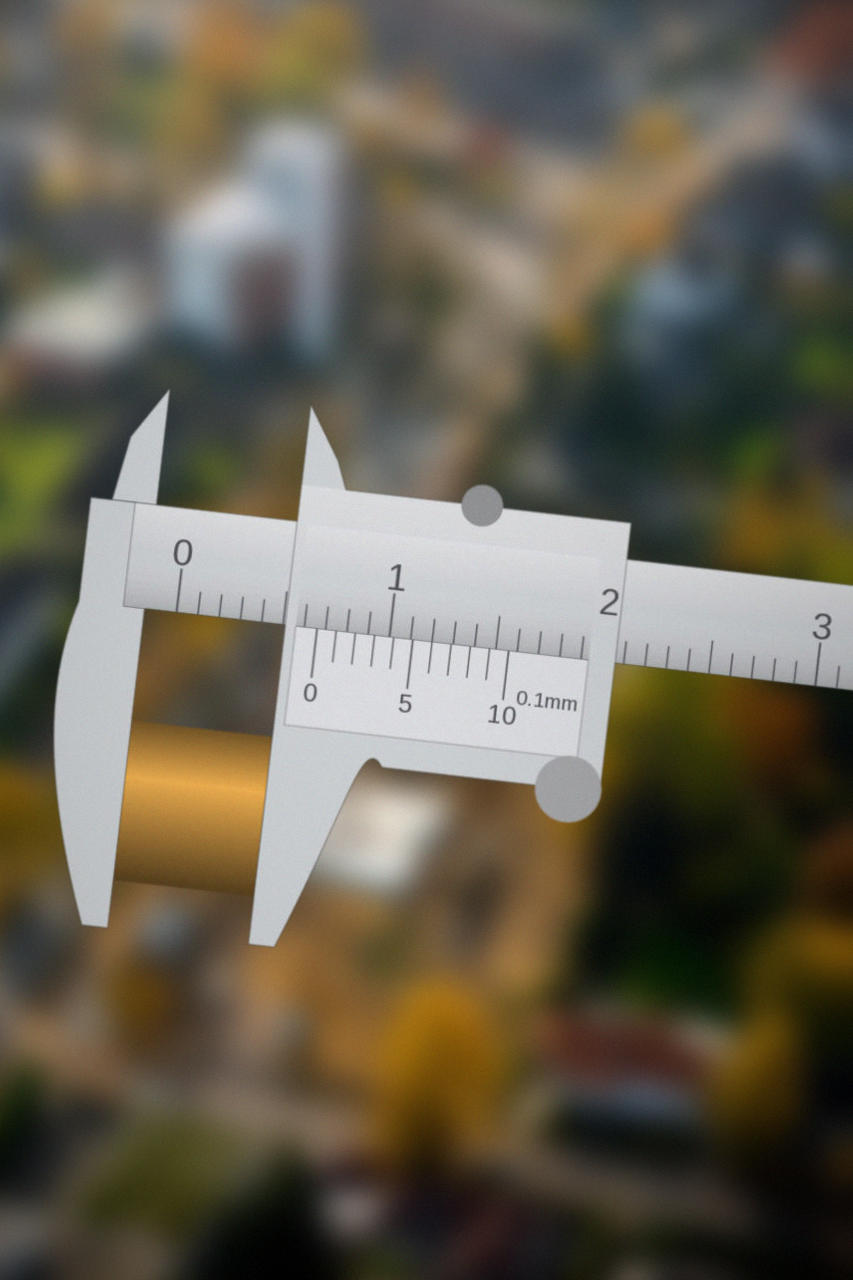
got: 6.6 mm
